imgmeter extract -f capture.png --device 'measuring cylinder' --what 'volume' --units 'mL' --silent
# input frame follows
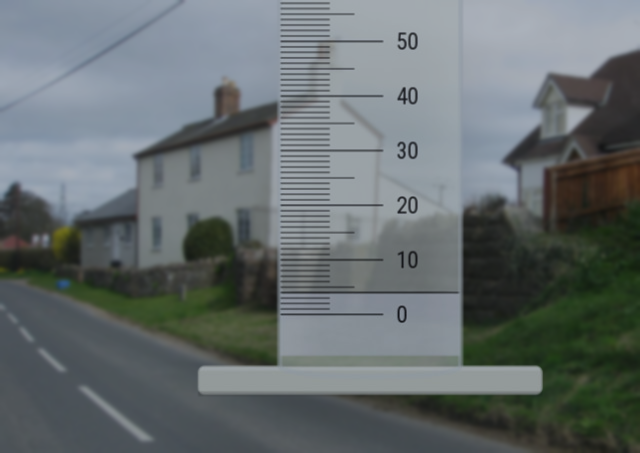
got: 4 mL
